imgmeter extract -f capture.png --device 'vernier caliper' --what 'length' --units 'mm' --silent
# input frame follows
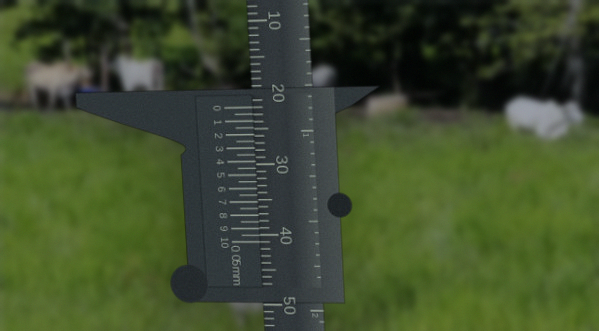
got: 22.0 mm
